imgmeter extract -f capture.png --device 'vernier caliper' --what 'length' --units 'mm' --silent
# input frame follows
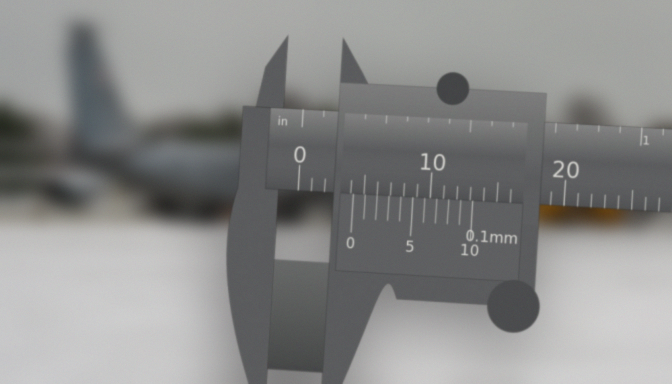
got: 4.2 mm
